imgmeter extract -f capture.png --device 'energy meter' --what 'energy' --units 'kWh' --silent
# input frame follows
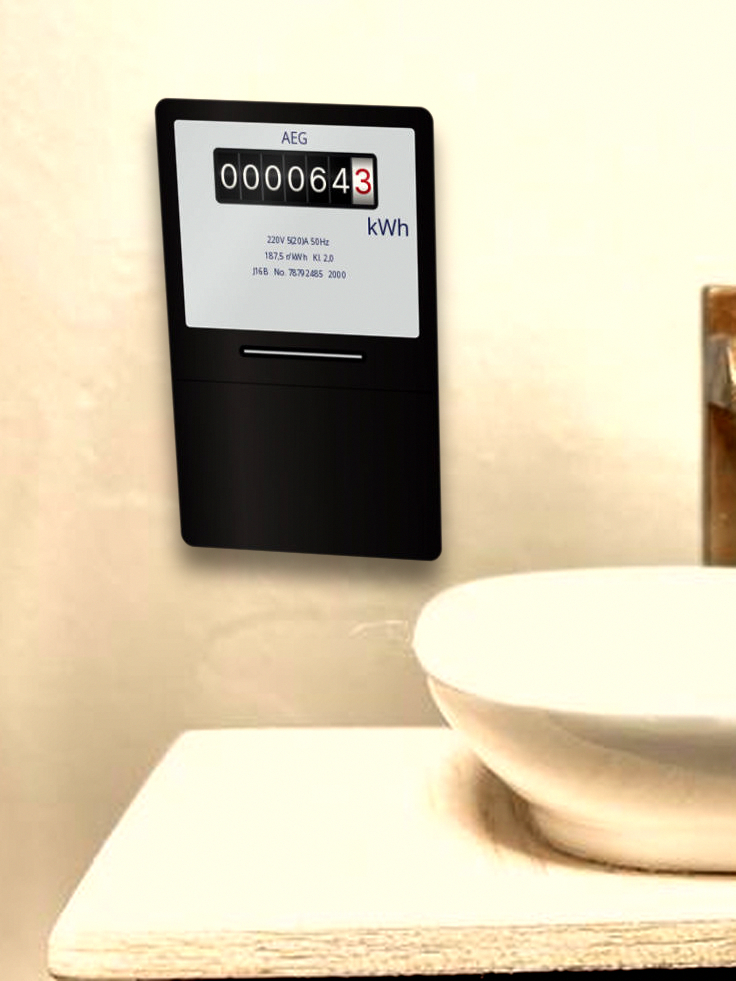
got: 64.3 kWh
